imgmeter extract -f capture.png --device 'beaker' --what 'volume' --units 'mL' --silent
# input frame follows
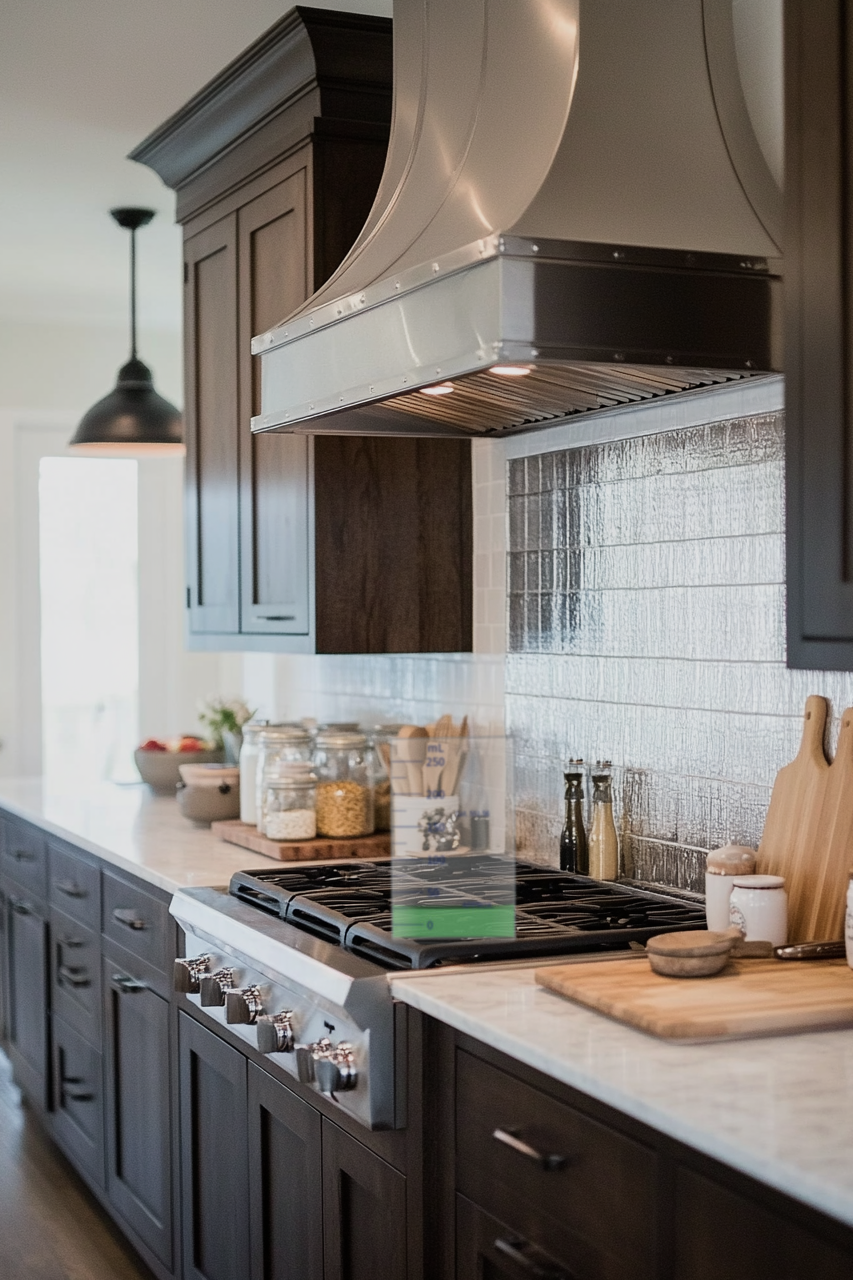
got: 25 mL
